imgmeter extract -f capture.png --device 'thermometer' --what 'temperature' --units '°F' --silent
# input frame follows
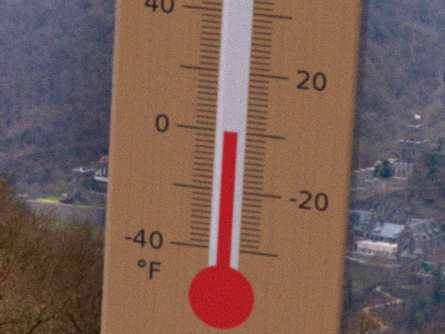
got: 0 °F
